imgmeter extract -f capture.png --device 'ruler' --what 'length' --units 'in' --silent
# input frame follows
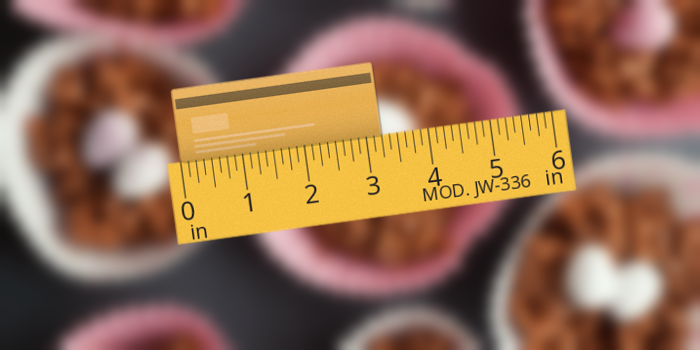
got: 3.25 in
